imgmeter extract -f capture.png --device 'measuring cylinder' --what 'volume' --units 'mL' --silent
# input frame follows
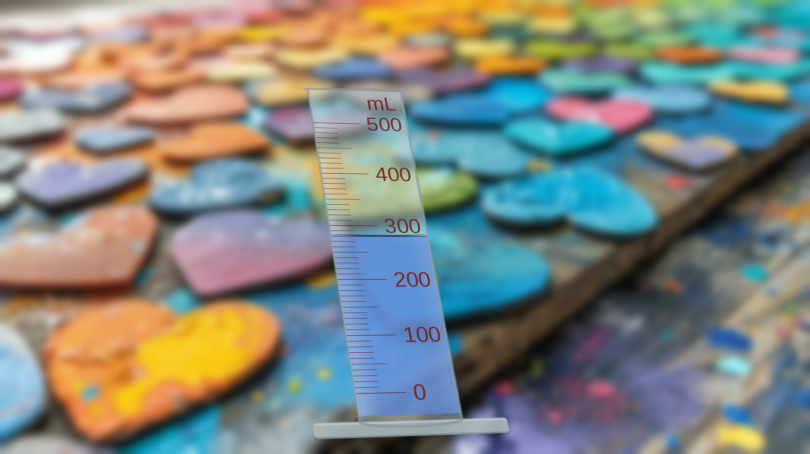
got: 280 mL
